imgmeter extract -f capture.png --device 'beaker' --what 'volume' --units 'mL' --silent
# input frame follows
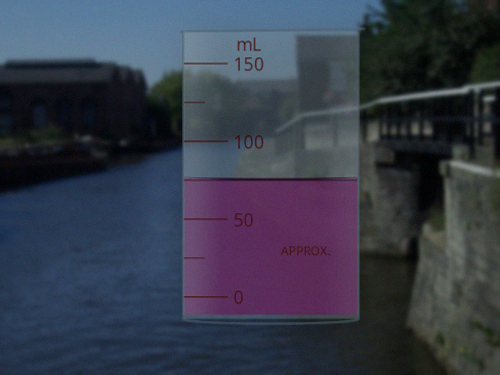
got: 75 mL
